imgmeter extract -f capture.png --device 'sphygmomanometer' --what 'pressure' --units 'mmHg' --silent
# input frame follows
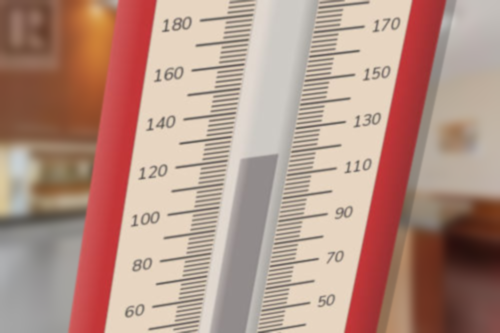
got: 120 mmHg
